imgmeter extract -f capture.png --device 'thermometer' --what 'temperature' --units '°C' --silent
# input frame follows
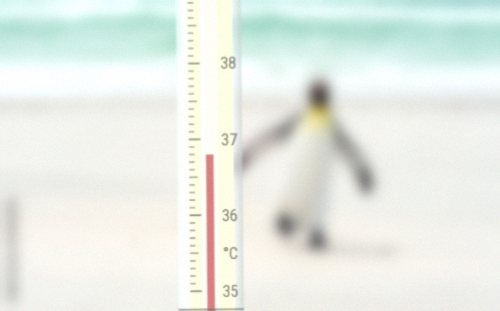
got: 36.8 °C
